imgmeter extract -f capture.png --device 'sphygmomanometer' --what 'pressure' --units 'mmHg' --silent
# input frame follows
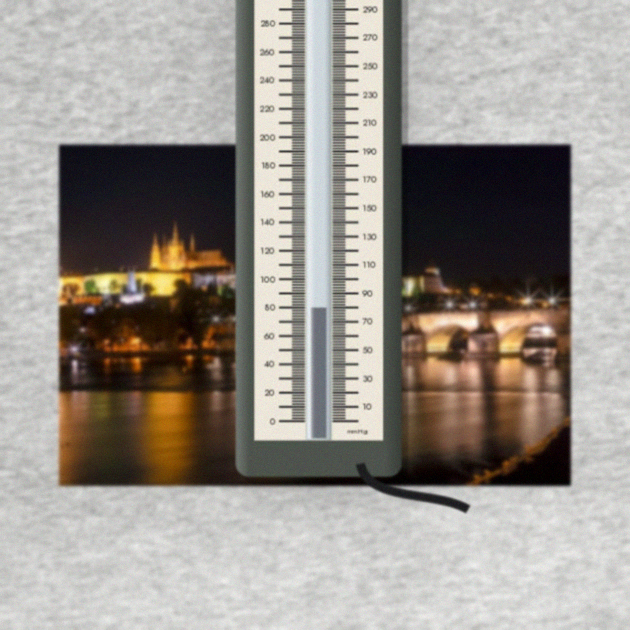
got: 80 mmHg
